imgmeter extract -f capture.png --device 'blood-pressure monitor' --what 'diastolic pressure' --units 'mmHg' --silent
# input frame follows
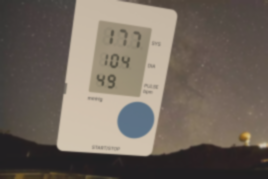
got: 104 mmHg
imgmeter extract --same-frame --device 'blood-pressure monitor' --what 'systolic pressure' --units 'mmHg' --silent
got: 177 mmHg
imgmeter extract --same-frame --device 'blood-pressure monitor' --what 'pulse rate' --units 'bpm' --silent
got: 49 bpm
